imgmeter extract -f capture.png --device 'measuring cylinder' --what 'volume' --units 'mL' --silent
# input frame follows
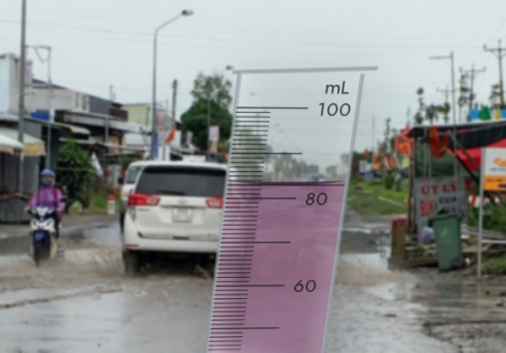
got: 83 mL
